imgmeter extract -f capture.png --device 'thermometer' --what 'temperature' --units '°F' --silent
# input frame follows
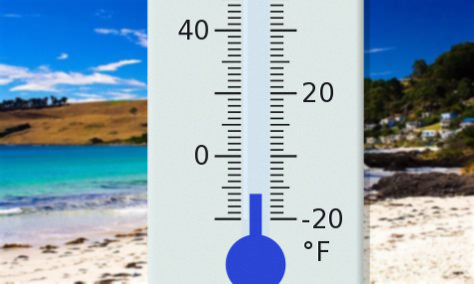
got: -12 °F
